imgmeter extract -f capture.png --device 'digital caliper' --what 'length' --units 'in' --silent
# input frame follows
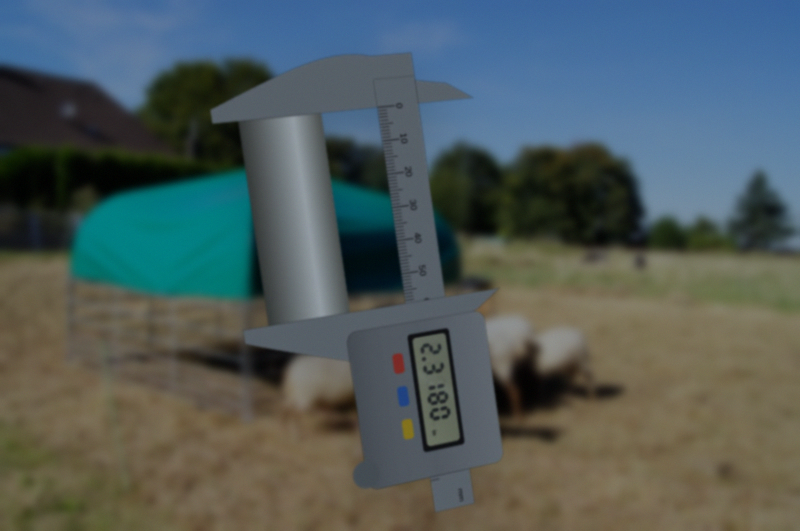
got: 2.3180 in
